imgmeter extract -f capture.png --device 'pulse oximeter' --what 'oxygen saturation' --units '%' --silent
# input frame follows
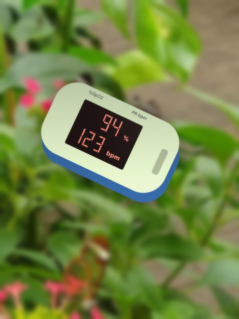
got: 94 %
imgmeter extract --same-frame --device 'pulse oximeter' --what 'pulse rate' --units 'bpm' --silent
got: 123 bpm
